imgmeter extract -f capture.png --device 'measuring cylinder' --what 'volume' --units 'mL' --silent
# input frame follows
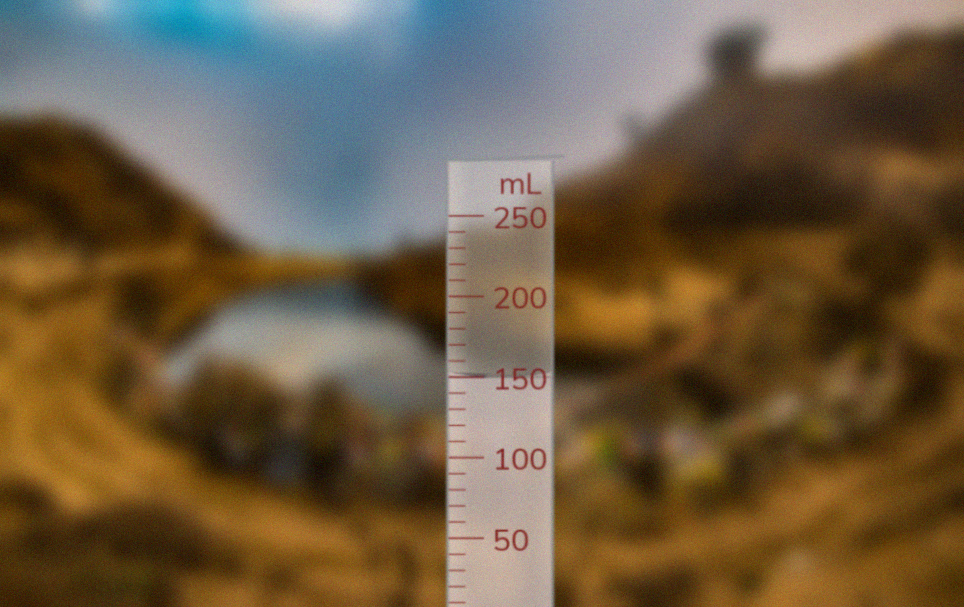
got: 150 mL
